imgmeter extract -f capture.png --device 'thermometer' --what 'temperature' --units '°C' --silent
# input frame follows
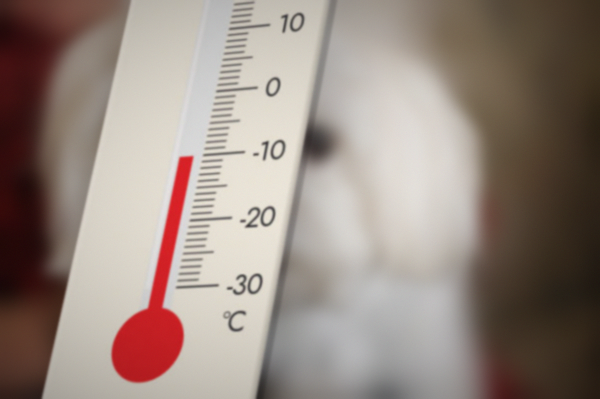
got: -10 °C
